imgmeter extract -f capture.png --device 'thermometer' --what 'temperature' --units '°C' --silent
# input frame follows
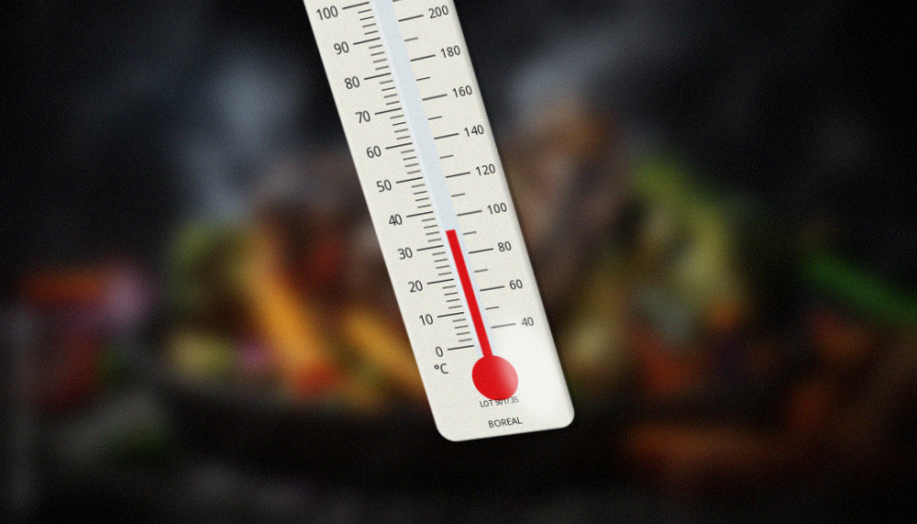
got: 34 °C
